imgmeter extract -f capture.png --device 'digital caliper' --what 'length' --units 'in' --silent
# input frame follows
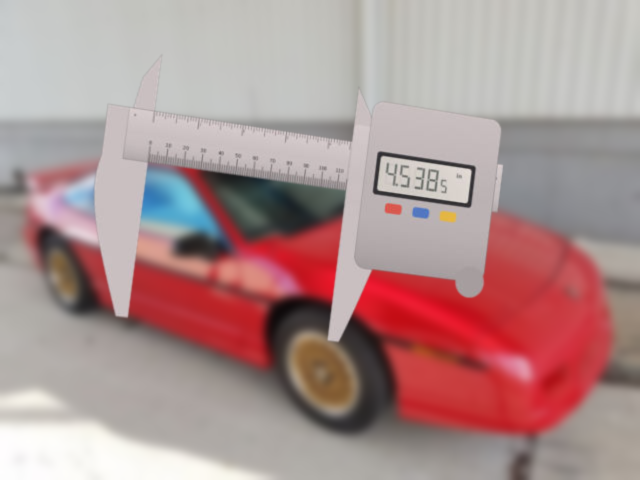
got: 4.5385 in
